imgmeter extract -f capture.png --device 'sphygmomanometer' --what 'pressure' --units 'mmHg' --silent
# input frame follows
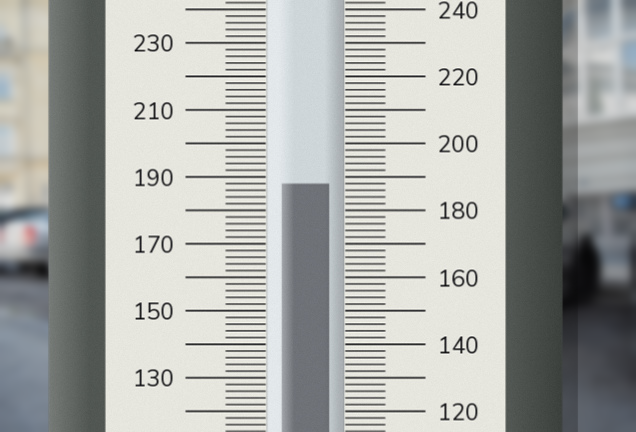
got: 188 mmHg
